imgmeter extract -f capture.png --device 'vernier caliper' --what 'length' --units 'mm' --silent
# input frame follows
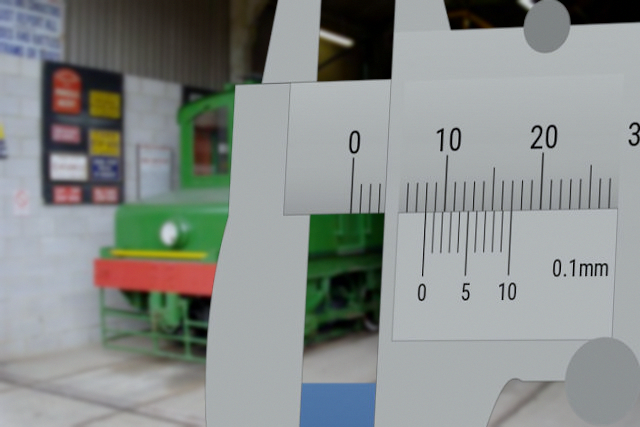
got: 8.0 mm
